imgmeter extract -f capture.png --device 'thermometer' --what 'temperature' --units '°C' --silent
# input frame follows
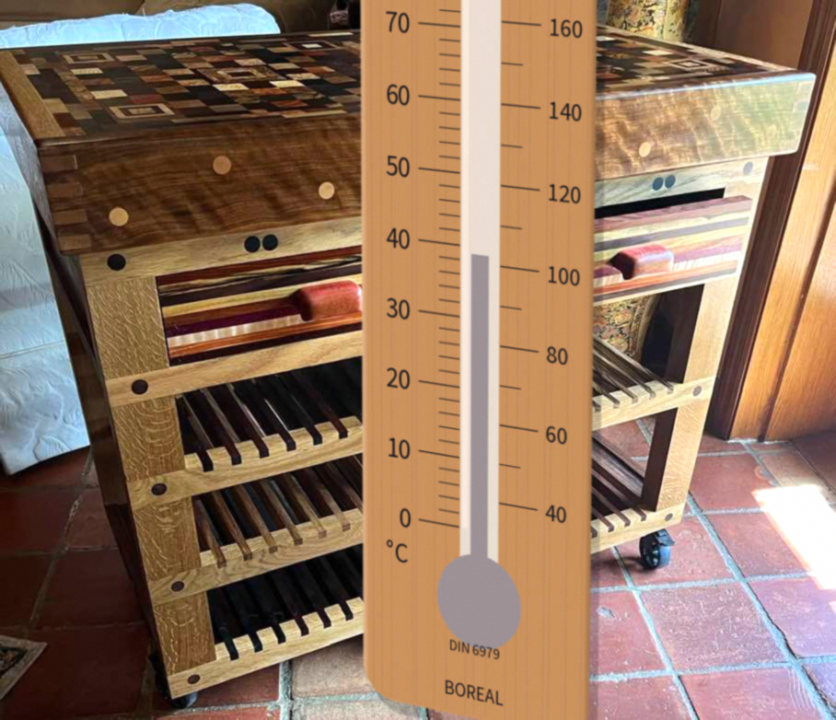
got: 39 °C
